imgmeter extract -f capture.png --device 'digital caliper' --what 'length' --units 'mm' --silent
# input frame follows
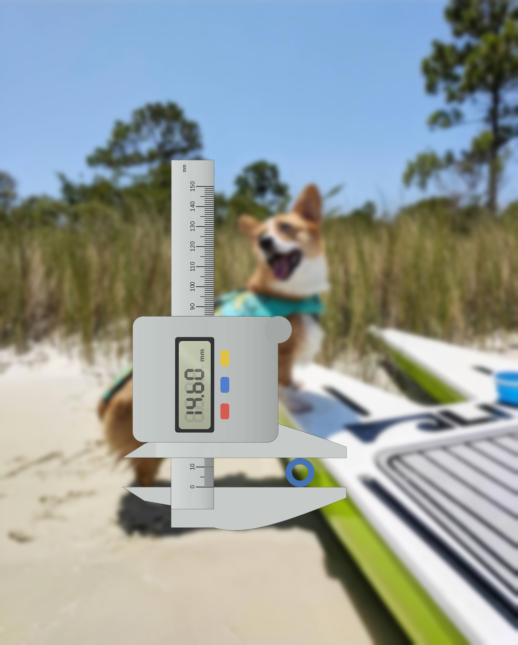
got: 14.60 mm
